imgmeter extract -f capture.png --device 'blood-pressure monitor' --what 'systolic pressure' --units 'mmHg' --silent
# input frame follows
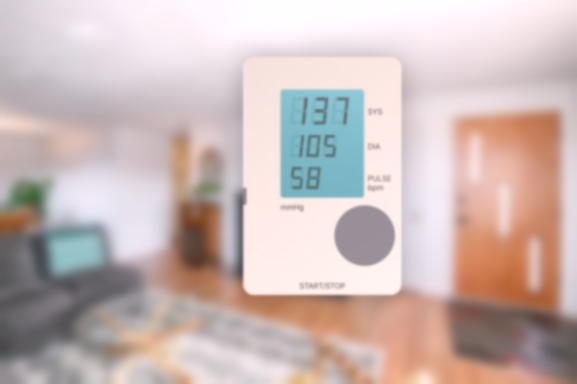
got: 137 mmHg
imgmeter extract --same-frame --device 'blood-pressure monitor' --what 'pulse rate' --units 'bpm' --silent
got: 58 bpm
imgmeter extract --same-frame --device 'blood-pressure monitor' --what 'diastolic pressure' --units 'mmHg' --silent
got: 105 mmHg
